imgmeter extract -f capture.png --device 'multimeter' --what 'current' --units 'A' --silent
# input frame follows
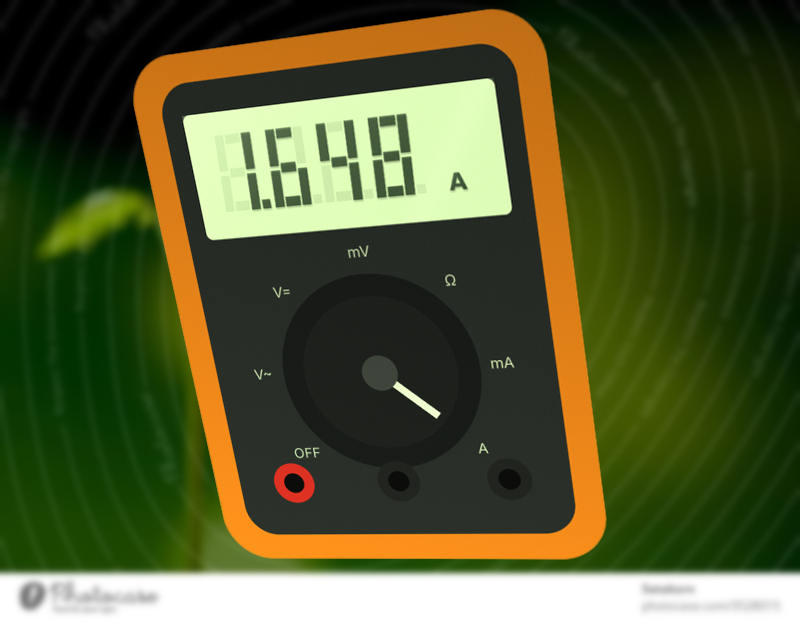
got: 1.648 A
